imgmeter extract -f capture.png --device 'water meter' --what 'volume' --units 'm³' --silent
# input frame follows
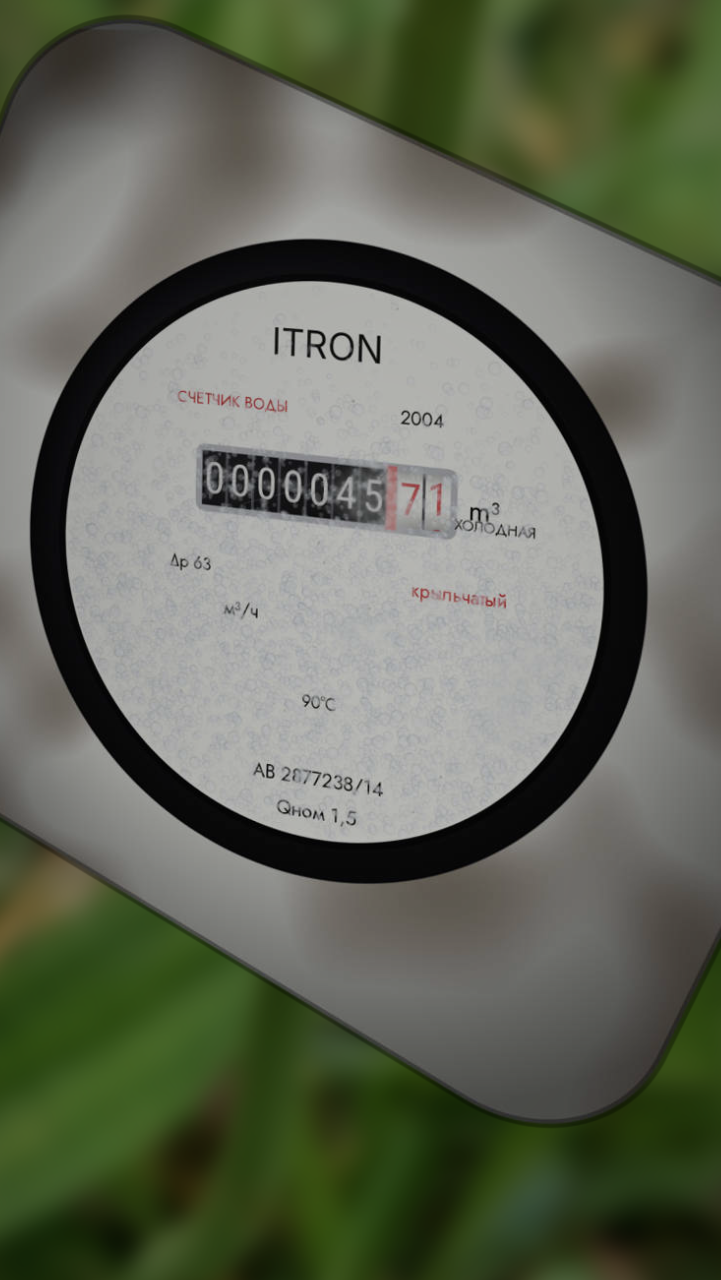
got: 45.71 m³
